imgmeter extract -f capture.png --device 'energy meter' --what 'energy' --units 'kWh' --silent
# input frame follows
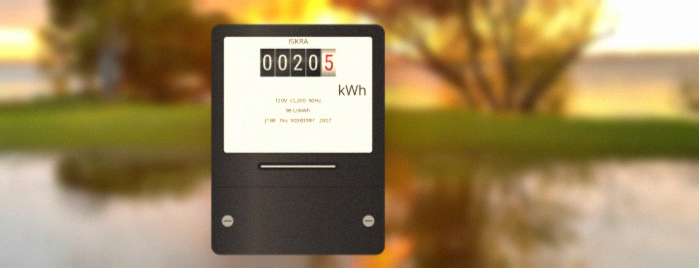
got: 20.5 kWh
